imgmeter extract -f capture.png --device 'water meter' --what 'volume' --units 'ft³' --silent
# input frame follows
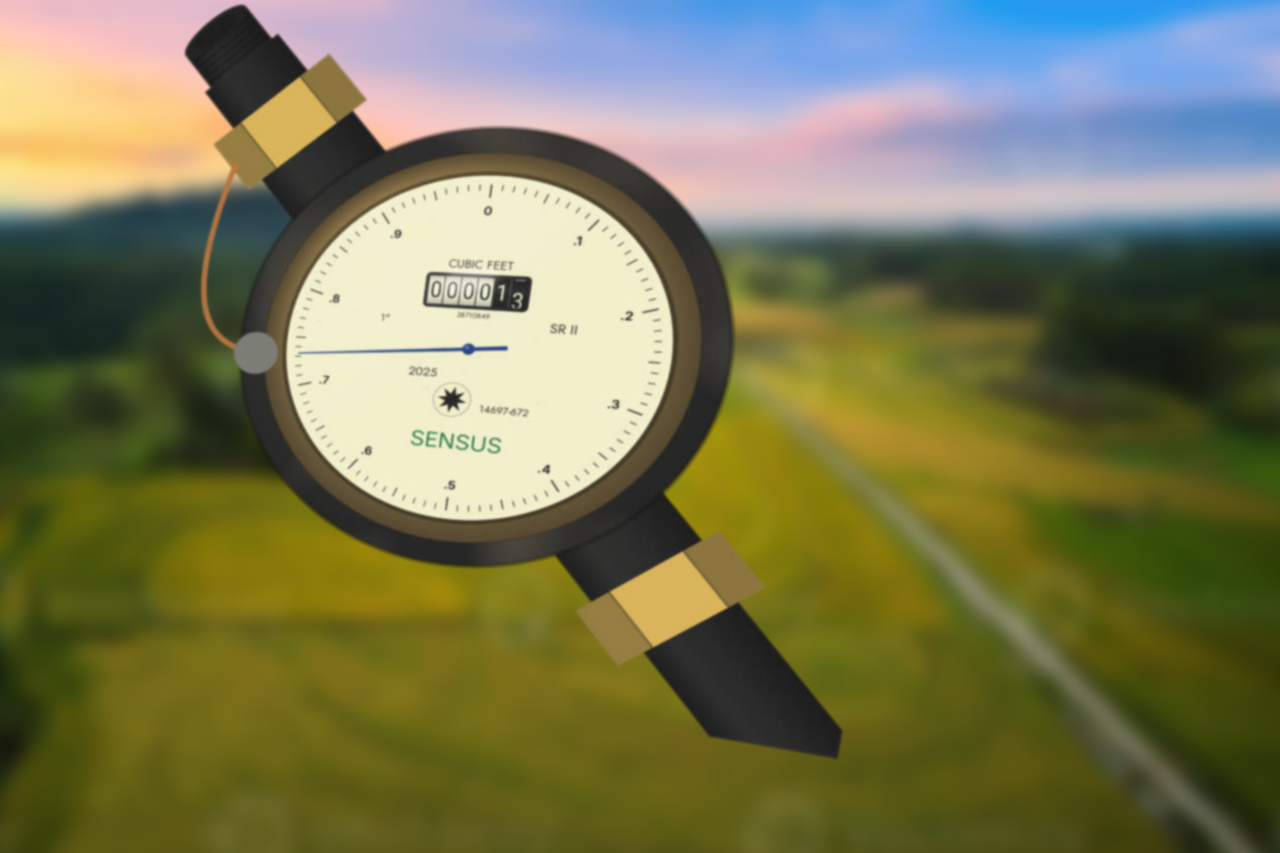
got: 12.73 ft³
